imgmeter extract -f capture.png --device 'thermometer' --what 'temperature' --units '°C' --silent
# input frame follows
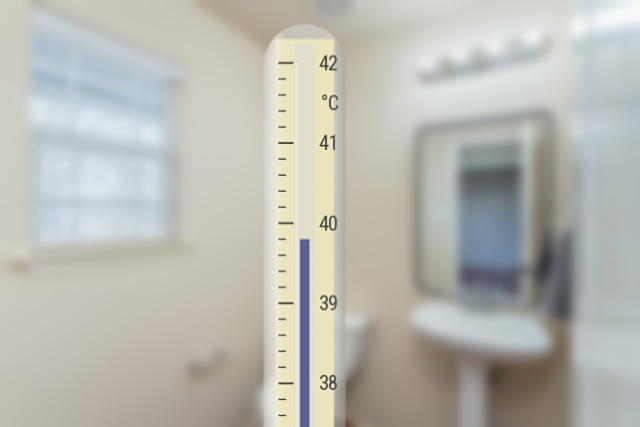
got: 39.8 °C
